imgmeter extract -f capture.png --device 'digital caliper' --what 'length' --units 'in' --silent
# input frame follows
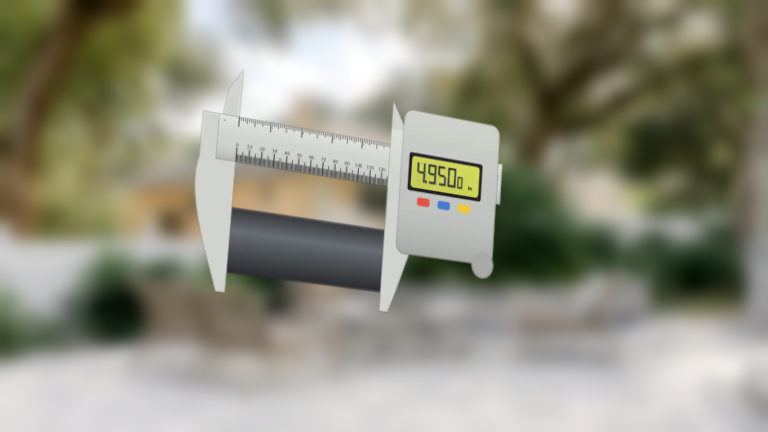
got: 4.9500 in
